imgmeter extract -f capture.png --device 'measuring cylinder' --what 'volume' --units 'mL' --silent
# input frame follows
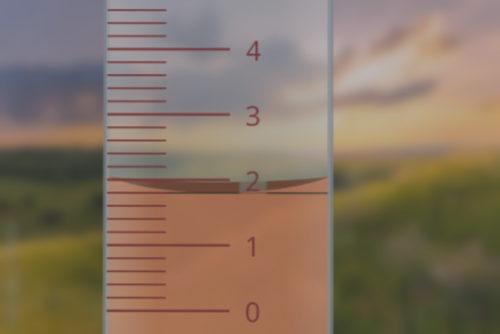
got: 1.8 mL
